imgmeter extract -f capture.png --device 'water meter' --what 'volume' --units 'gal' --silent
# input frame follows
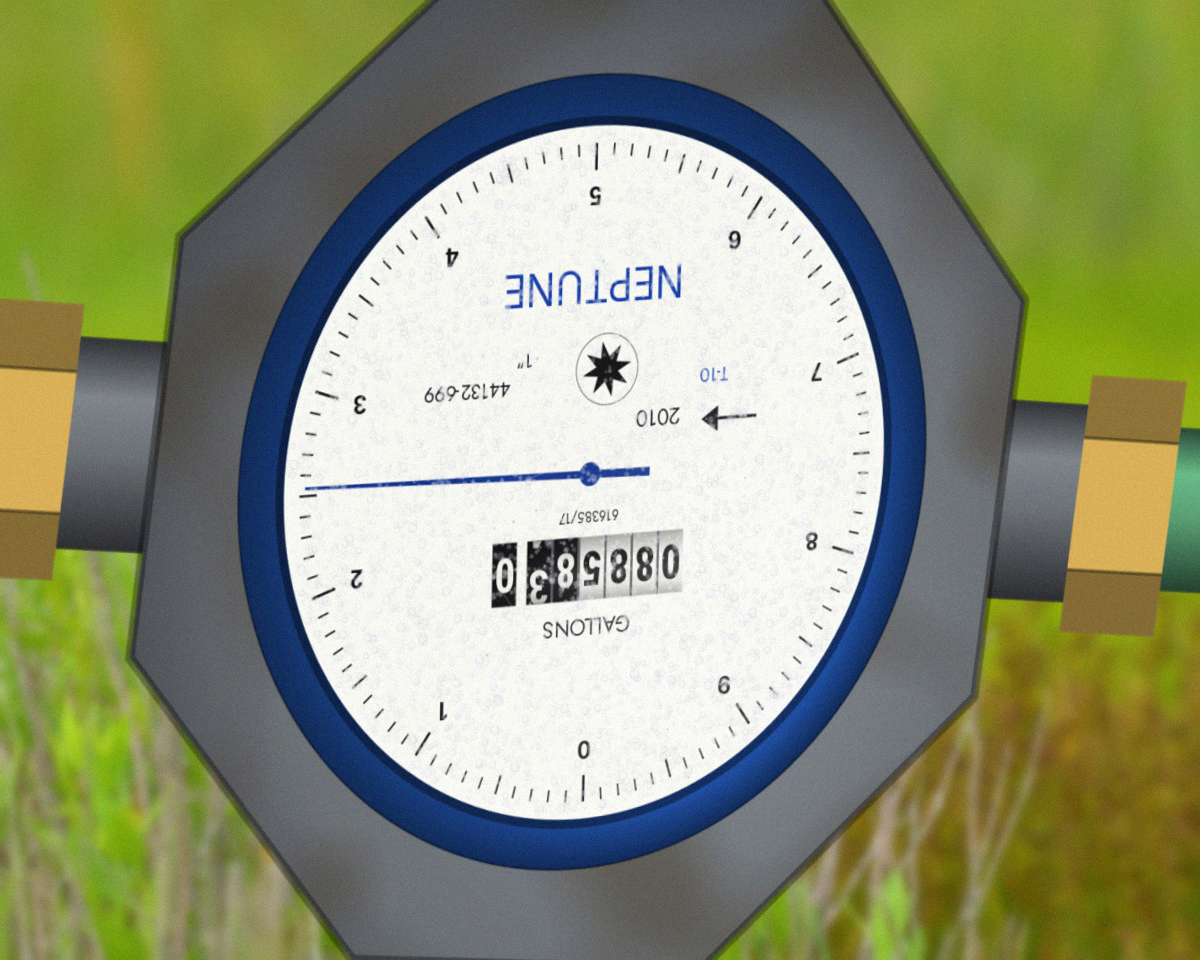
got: 885832.5 gal
